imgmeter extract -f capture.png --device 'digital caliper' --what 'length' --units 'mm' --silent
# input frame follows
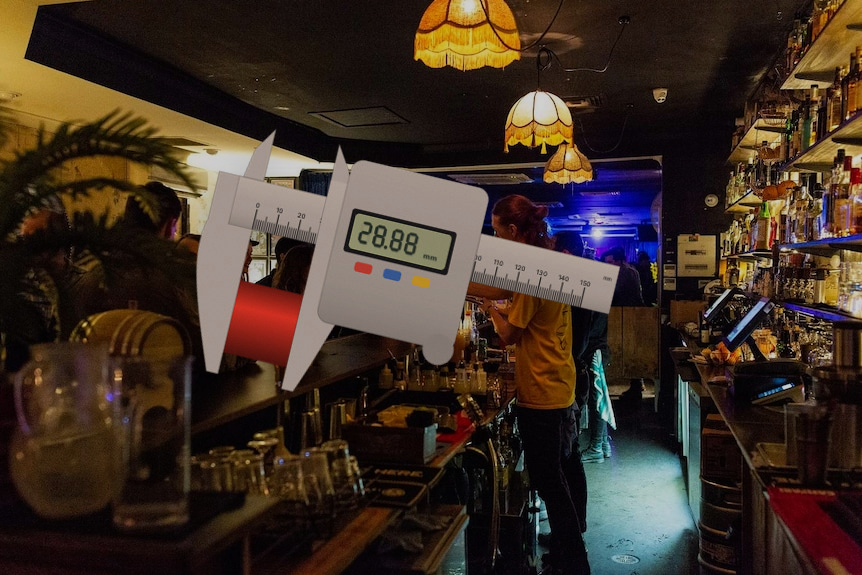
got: 28.88 mm
